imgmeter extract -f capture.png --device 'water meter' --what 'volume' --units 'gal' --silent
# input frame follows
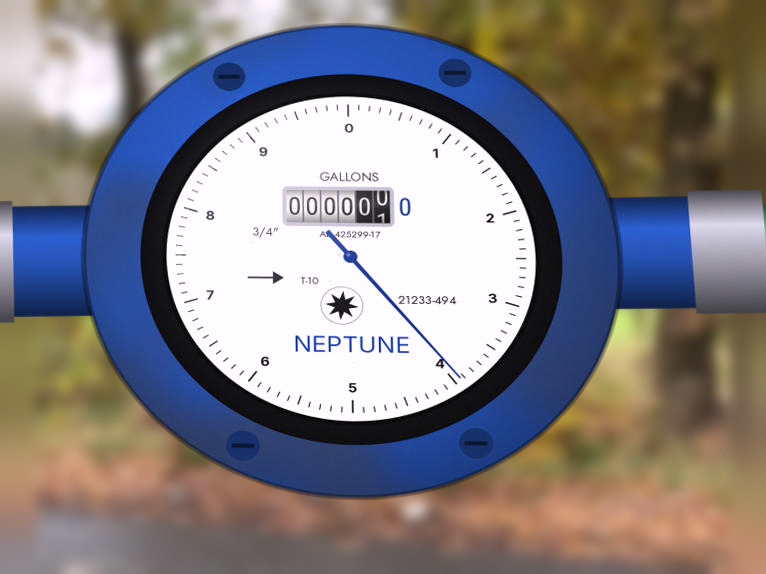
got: 3.9 gal
